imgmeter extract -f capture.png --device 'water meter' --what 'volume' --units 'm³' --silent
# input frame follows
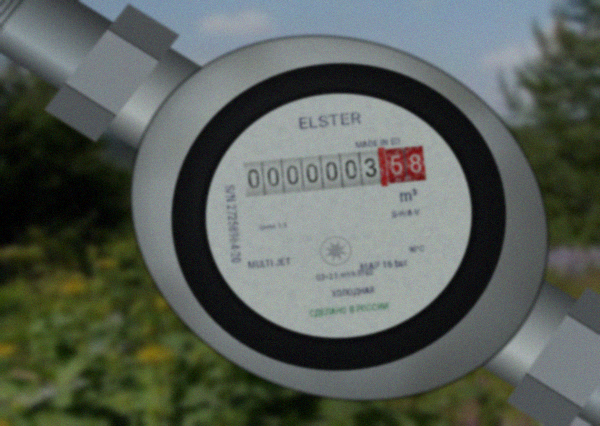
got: 3.58 m³
